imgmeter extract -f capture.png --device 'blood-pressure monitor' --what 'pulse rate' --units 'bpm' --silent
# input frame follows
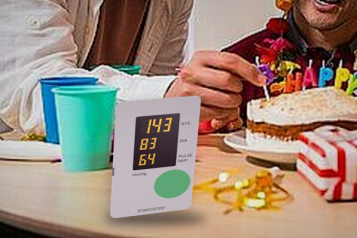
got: 64 bpm
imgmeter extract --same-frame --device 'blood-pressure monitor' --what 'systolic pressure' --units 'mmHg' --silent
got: 143 mmHg
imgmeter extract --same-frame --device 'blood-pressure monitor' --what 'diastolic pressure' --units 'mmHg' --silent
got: 83 mmHg
